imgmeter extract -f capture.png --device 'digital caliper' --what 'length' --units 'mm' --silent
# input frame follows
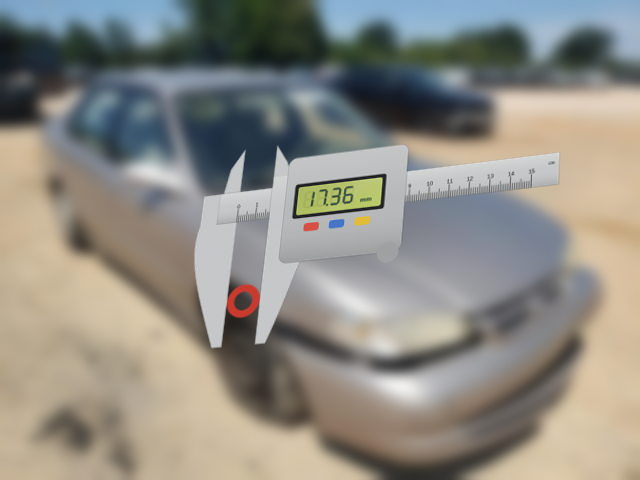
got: 17.36 mm
